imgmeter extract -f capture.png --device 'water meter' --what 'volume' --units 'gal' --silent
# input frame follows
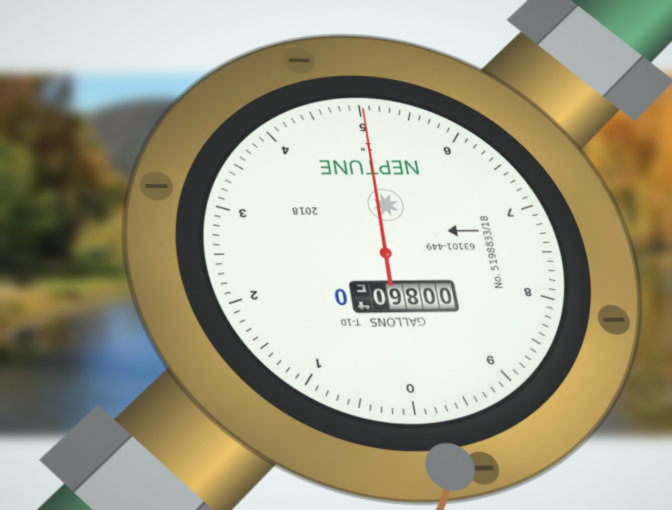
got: 86045.0 gal
